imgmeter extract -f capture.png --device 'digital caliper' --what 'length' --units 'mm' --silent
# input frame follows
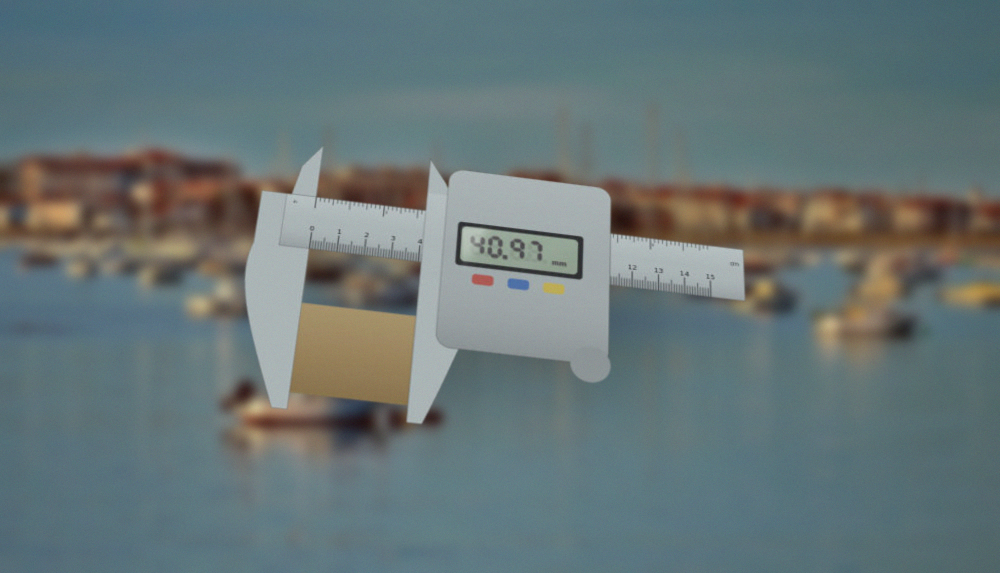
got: 40.97 mm
